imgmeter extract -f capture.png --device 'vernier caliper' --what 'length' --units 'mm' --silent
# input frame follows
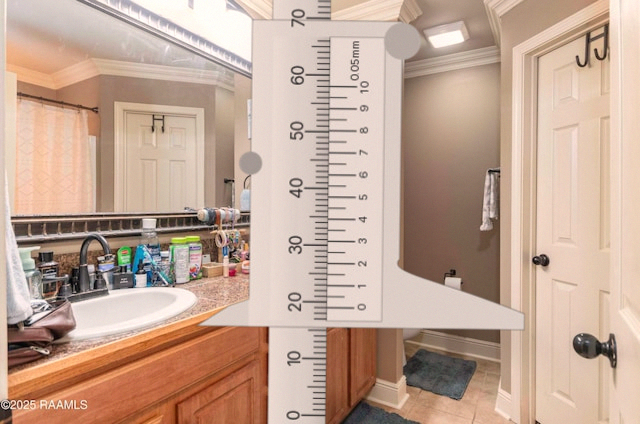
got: 19.0 mm
